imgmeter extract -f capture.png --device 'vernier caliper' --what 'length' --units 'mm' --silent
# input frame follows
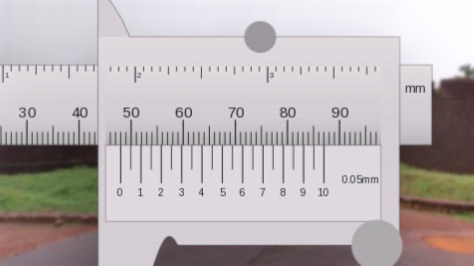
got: 48.0 mm
